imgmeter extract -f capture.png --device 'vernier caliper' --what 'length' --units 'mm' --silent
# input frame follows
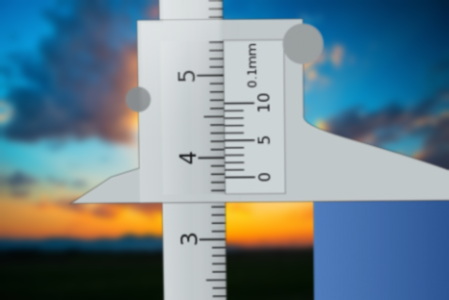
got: 37.6 mm
